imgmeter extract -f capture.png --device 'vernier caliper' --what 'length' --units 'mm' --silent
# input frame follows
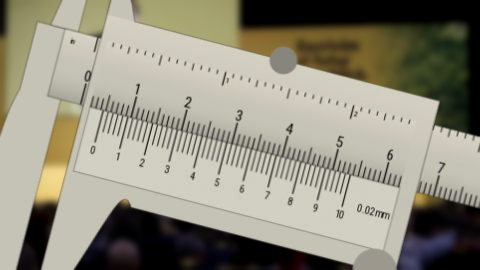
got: 4.5 mm
